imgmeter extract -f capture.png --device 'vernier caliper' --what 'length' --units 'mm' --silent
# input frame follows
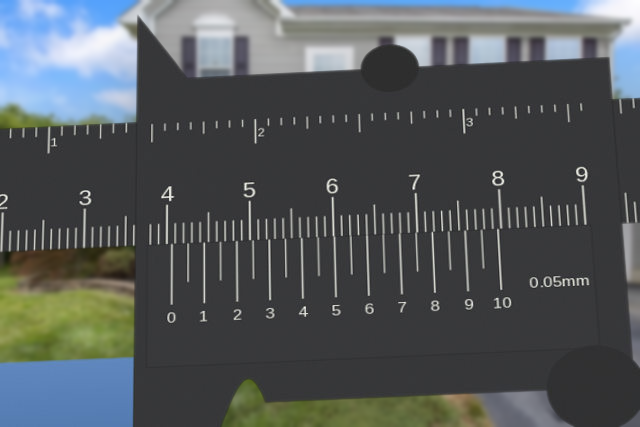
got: 40.6 mm
